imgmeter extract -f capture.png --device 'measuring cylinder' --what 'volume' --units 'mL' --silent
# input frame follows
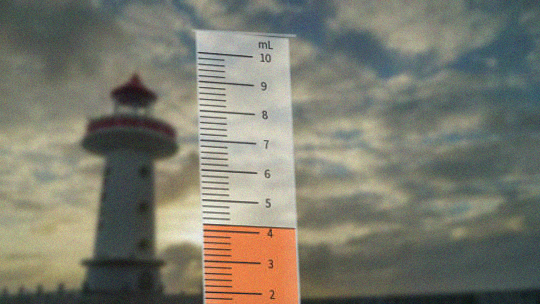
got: 4.2 mL
